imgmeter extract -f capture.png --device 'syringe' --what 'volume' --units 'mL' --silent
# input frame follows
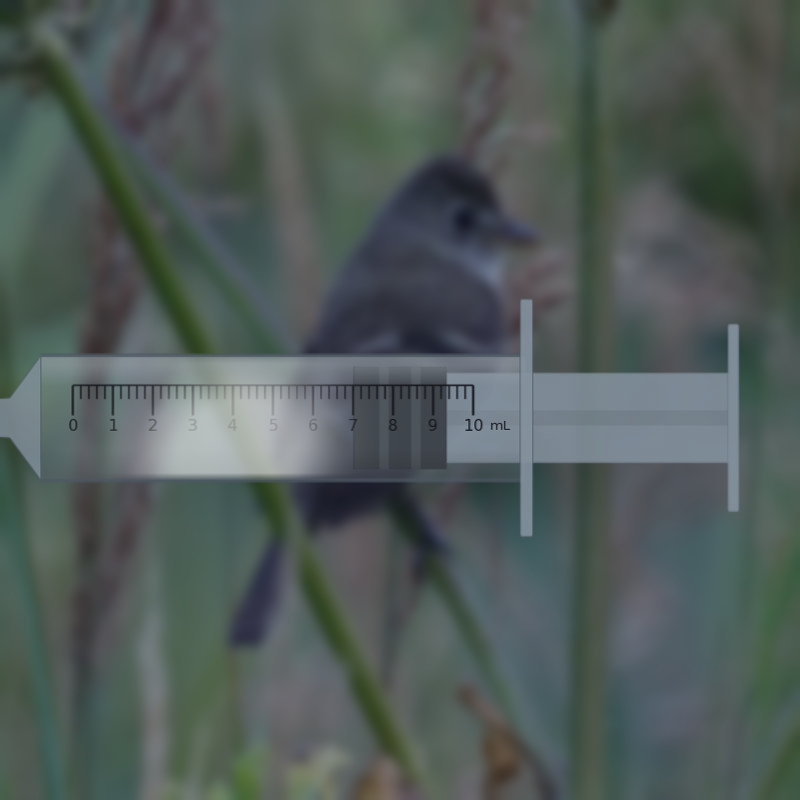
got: 7 mL
